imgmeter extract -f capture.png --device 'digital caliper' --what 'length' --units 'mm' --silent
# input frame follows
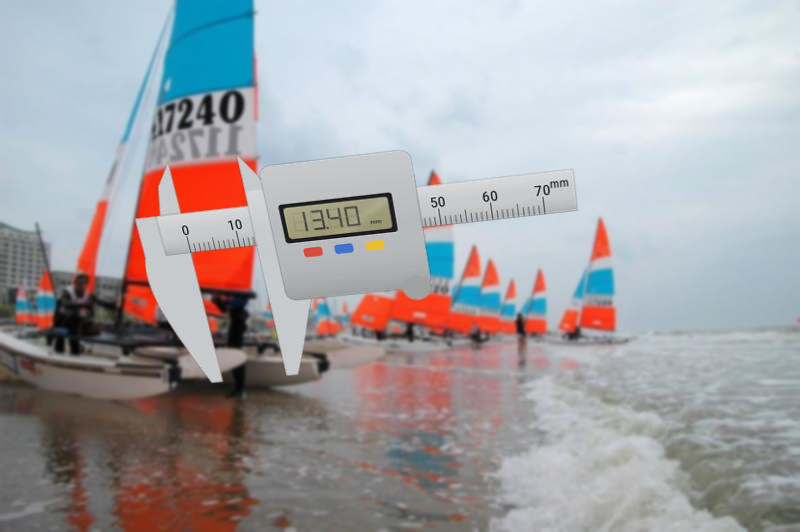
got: 13.40 mm
